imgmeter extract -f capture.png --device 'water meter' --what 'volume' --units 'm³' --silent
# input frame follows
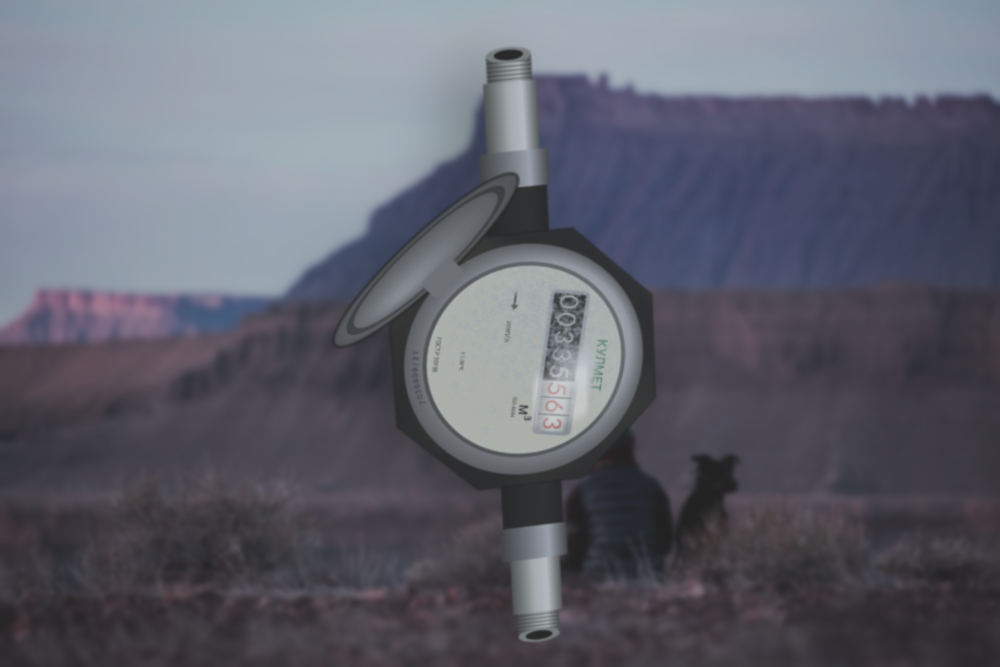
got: 335.563 m³
